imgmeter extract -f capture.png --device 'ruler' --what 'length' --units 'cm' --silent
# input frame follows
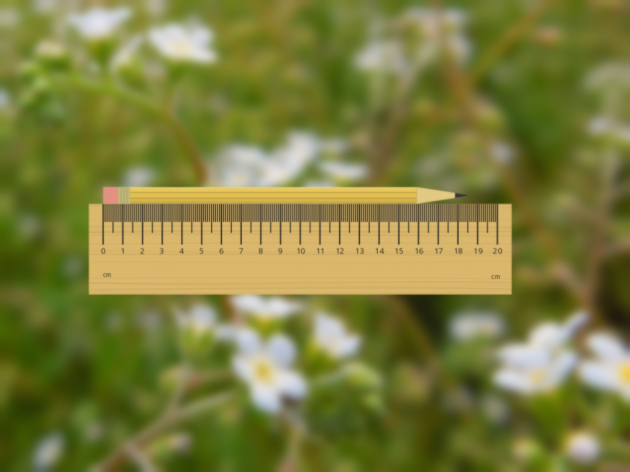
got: 18.5 cm
